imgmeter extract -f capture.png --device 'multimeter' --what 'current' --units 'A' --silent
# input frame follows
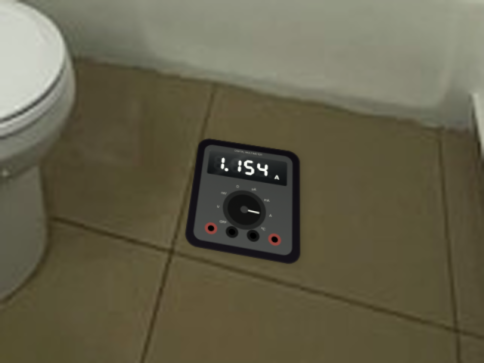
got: 1.154 A
